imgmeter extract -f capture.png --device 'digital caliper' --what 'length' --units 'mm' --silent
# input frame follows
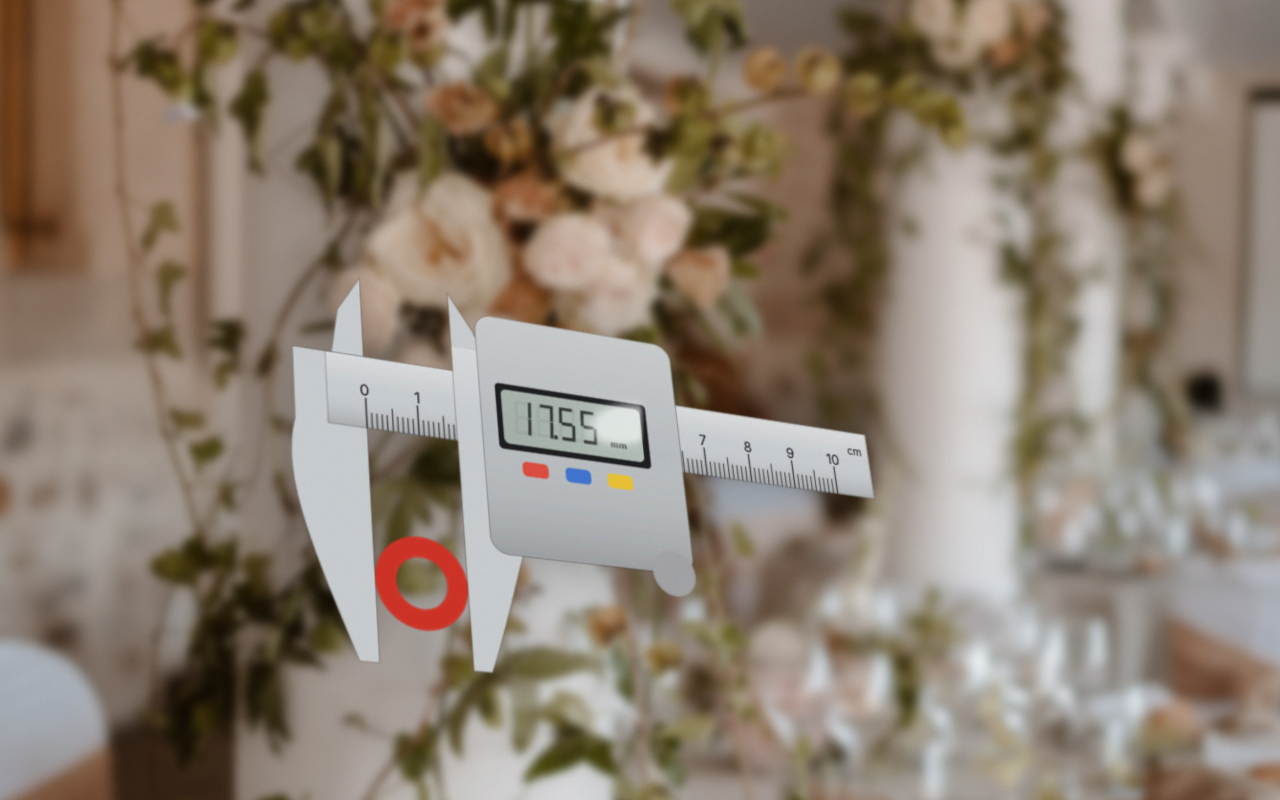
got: 17.55 mm
